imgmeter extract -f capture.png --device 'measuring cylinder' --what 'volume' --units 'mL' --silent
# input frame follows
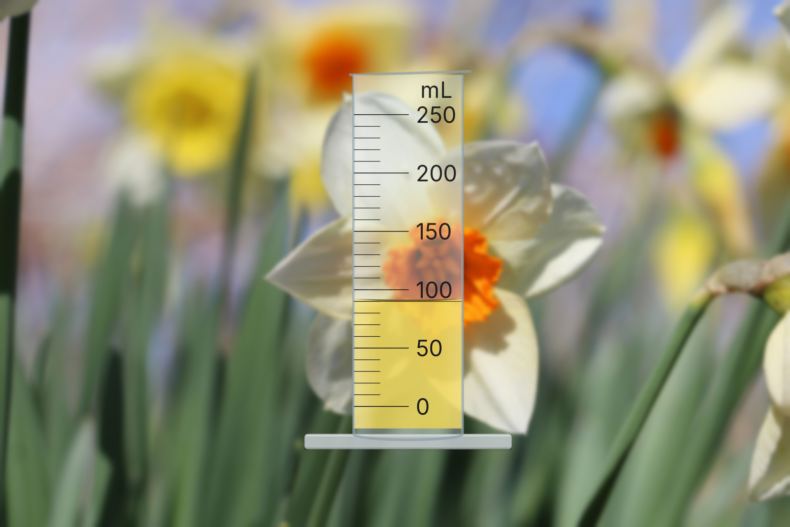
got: 90 mL
